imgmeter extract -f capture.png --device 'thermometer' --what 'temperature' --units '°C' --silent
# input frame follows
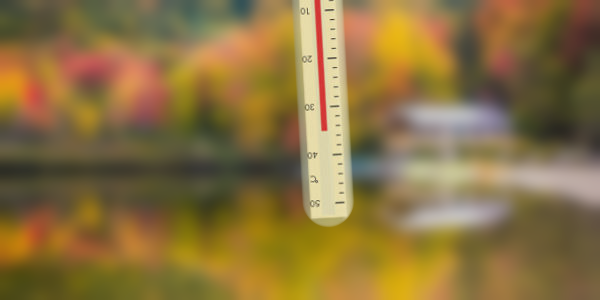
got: 35 °C
